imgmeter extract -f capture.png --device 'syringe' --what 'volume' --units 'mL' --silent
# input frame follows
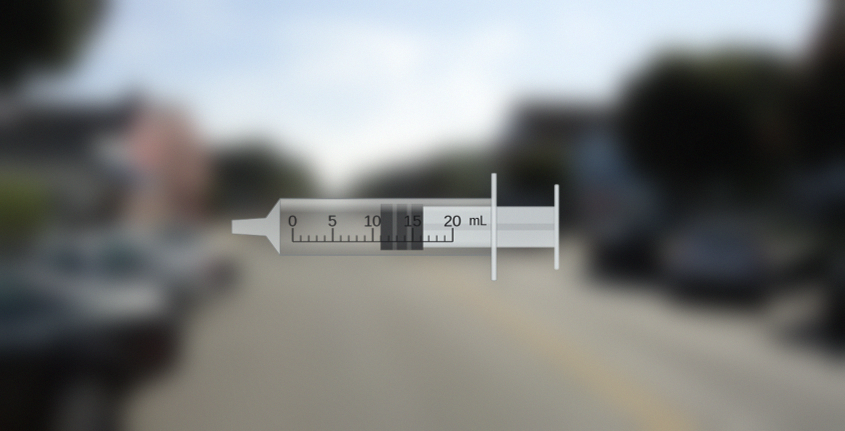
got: 11 mL
